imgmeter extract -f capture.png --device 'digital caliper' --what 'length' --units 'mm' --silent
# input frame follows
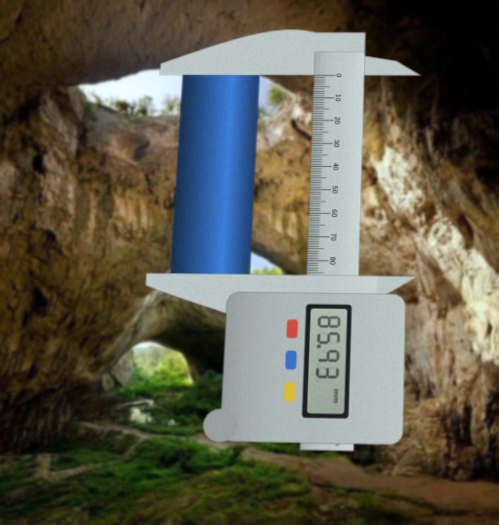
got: 85.93 mm
